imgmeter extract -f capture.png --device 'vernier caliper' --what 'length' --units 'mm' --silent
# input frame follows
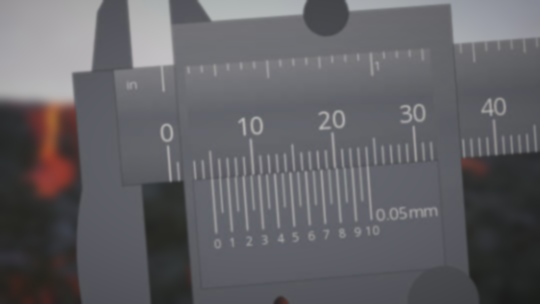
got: 5.0 mm
